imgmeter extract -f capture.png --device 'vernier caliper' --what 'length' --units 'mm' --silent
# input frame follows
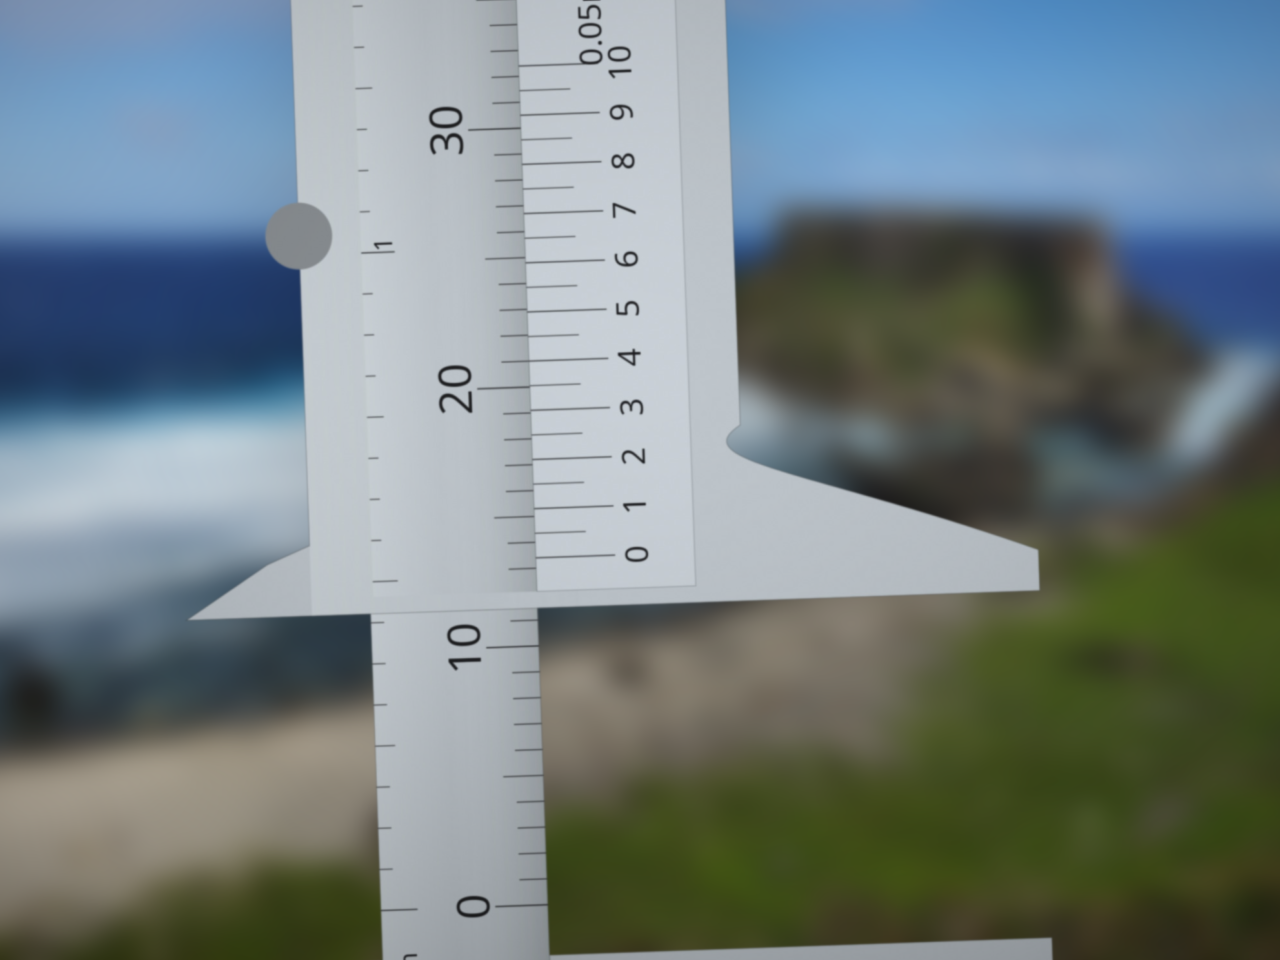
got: 13.4 mm
